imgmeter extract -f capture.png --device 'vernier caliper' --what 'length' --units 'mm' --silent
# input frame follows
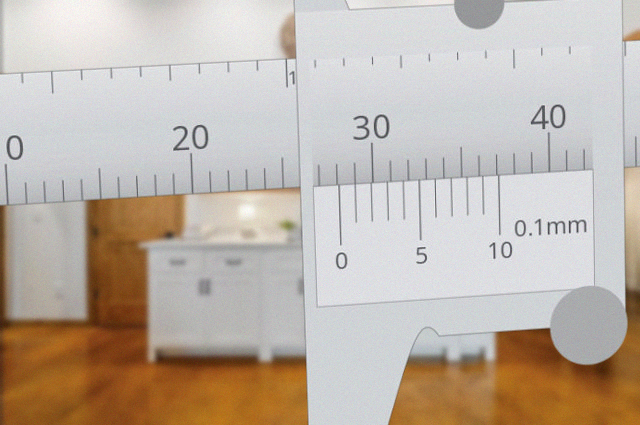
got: 28.1 mm
